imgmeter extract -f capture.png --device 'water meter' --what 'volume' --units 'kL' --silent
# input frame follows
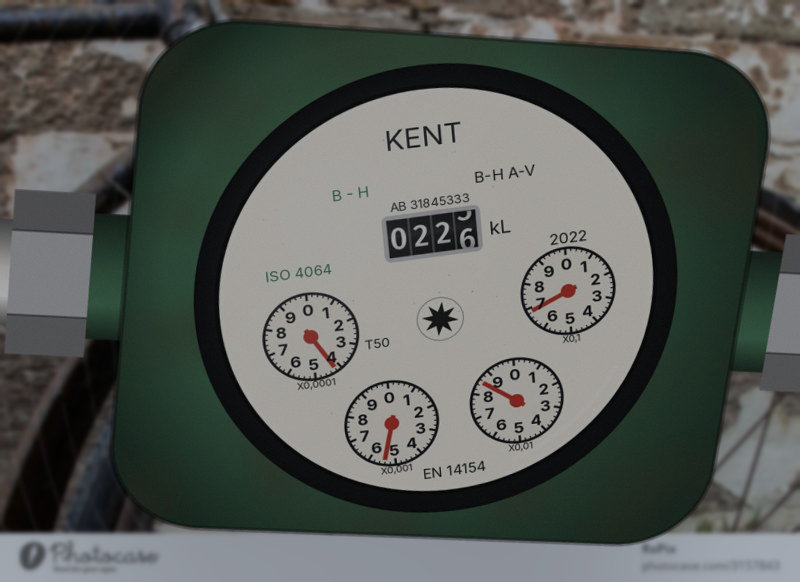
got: 225.6854 kL
